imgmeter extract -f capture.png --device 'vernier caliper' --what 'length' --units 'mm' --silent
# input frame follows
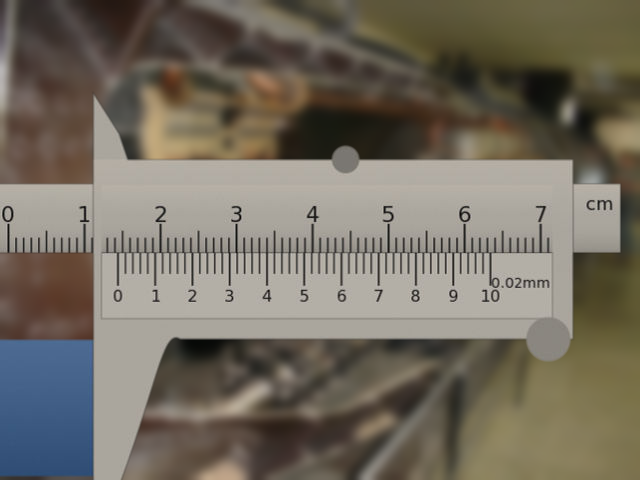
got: 14.4 mm
